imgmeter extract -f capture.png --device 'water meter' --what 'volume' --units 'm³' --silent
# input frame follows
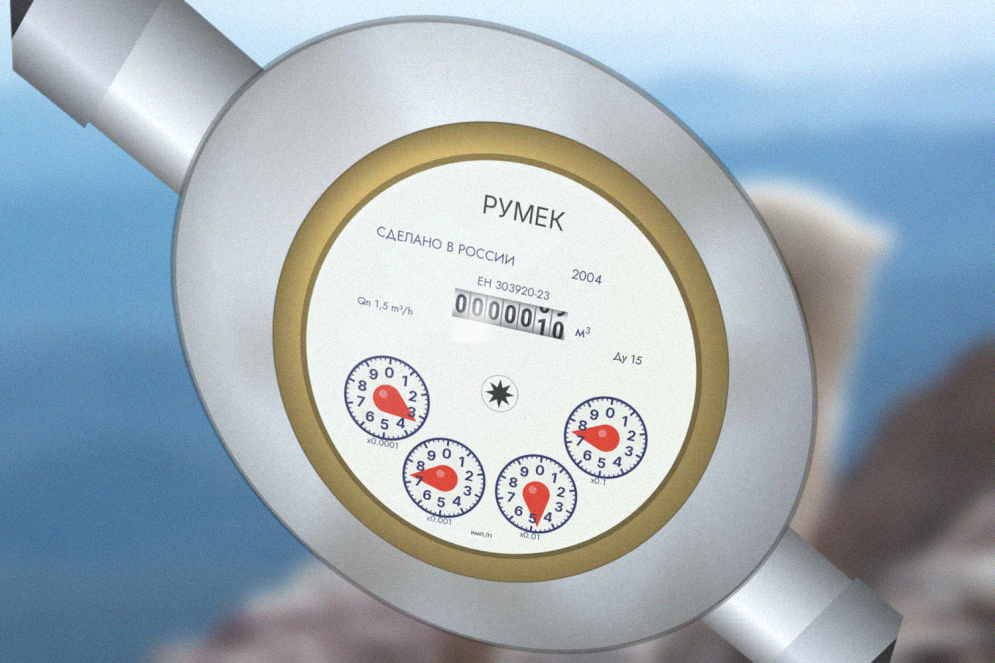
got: 9.7473 m³
